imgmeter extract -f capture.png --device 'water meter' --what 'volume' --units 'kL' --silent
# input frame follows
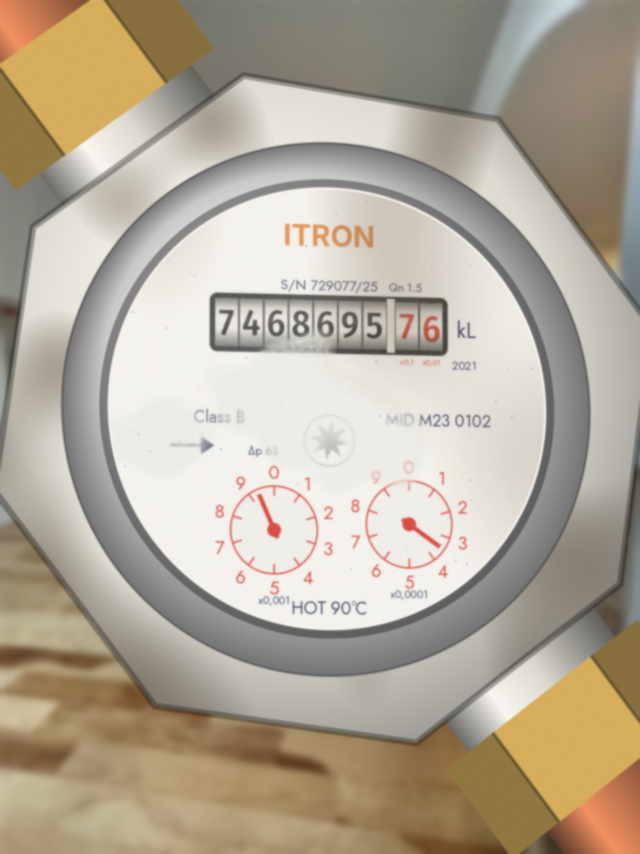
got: 7468695.7593 kL
